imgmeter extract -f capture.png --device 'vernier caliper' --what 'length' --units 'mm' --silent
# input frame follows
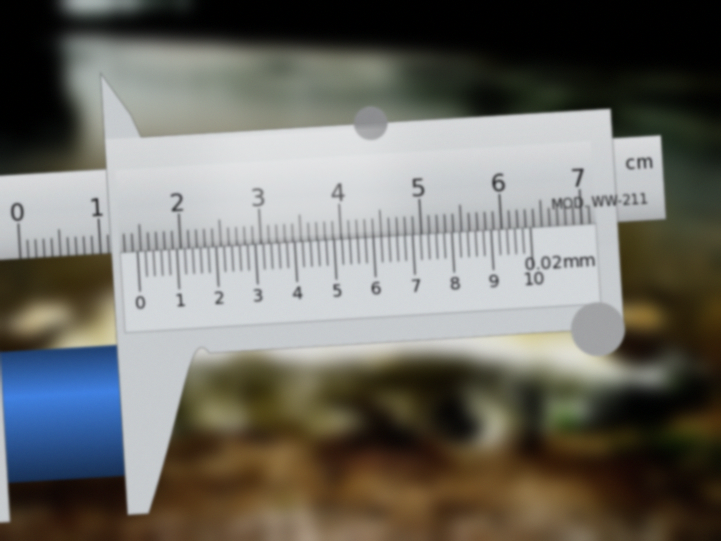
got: 14.6 mm
